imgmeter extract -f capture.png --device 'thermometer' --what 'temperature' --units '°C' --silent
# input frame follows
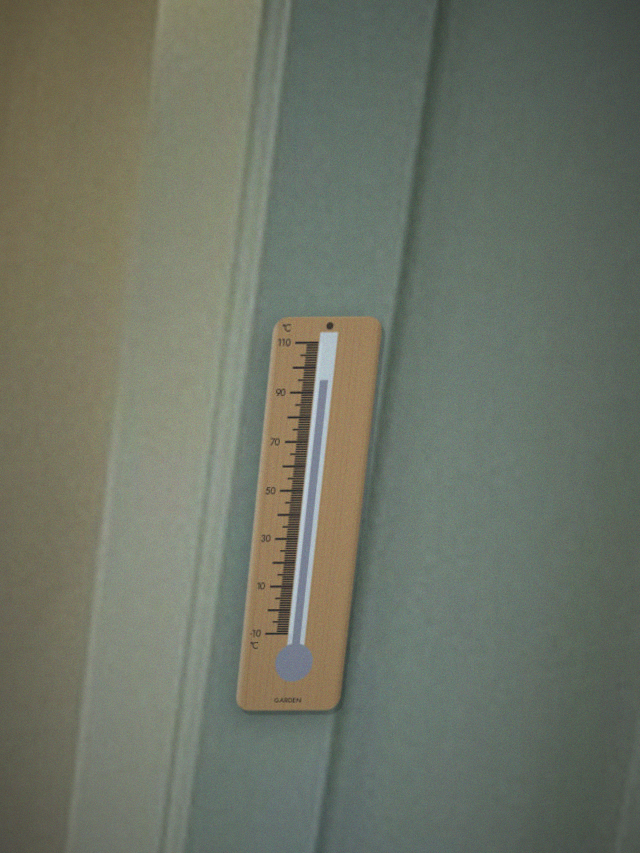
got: 95 °C
